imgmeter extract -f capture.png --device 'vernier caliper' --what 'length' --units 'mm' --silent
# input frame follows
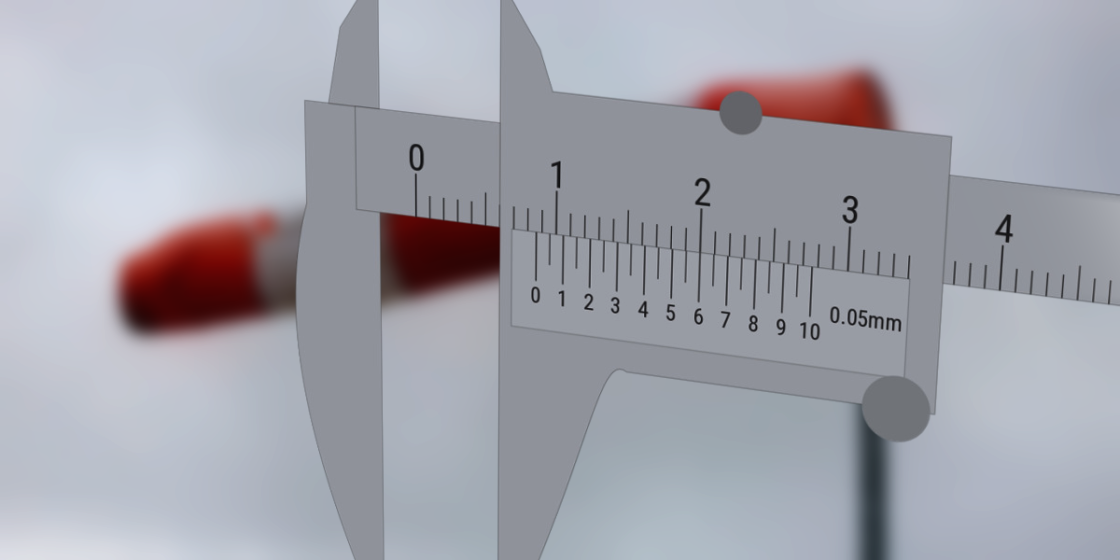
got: 8.6 mm
